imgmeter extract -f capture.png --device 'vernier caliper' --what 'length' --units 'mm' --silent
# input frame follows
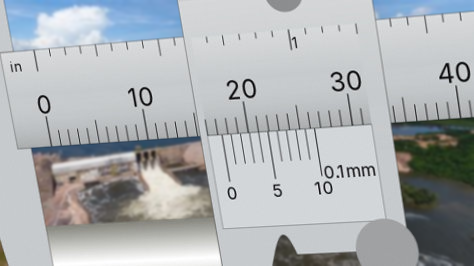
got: 17.4 mm
